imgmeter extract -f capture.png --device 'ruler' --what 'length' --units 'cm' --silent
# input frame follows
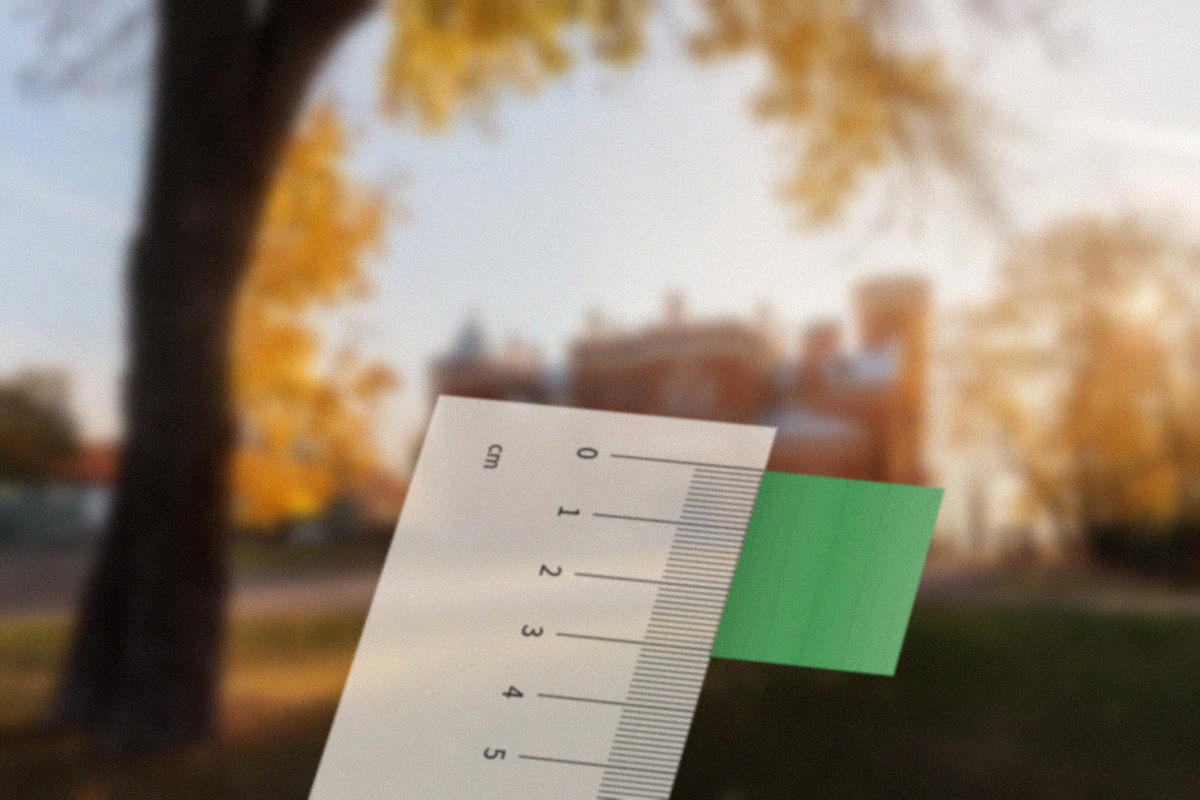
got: 3.1 cm
